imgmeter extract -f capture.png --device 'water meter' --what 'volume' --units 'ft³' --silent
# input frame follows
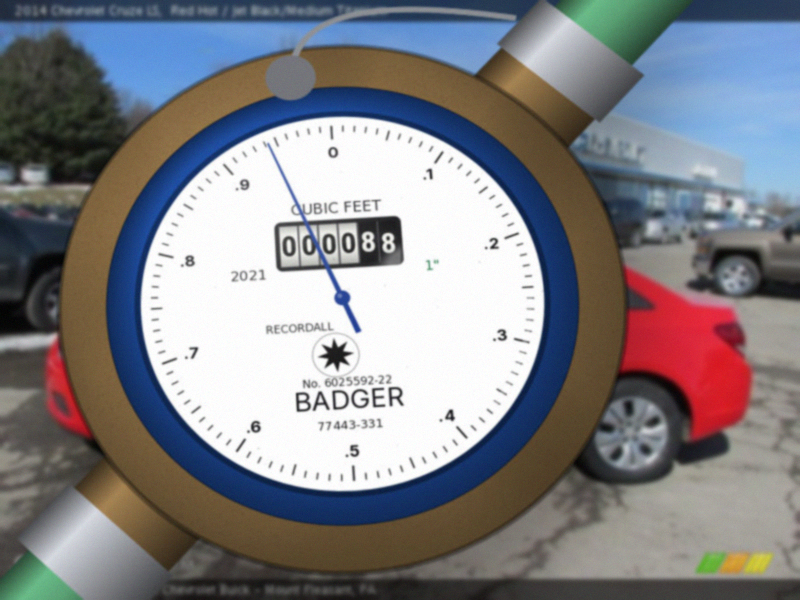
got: 87.94 ft³
